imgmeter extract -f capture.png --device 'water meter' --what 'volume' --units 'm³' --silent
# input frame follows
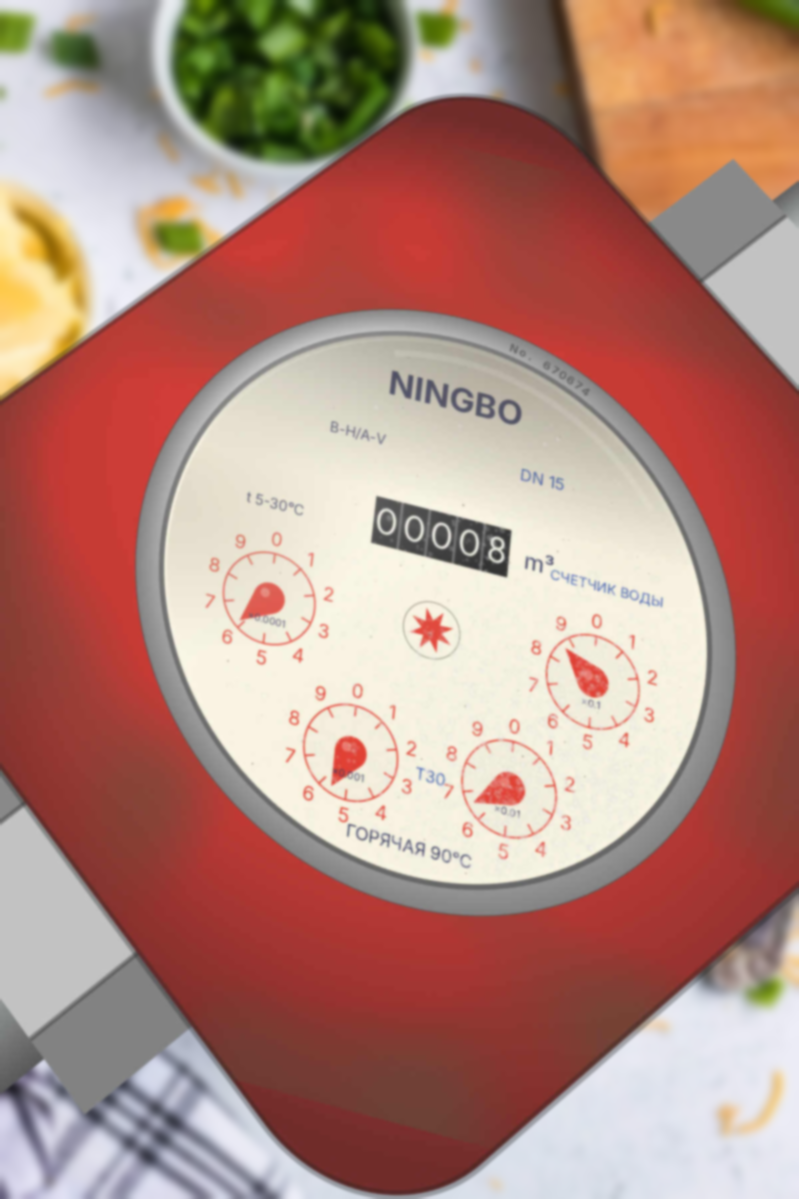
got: 8.8656 m³
